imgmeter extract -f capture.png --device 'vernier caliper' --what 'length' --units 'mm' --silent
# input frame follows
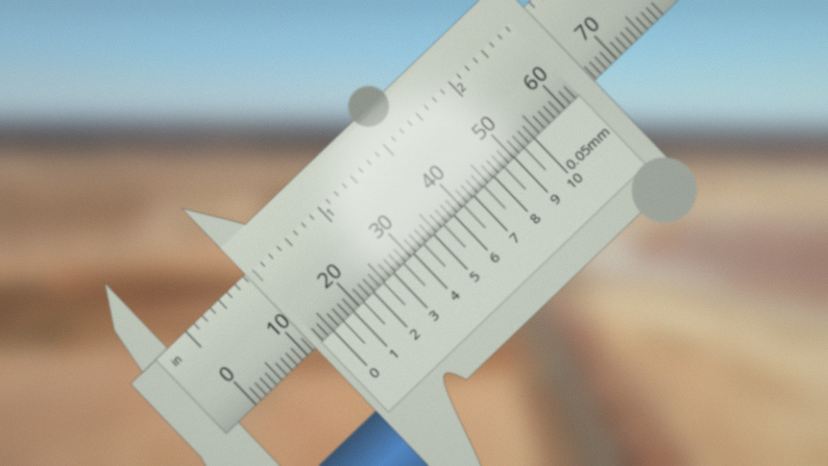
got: 15.0 mm
